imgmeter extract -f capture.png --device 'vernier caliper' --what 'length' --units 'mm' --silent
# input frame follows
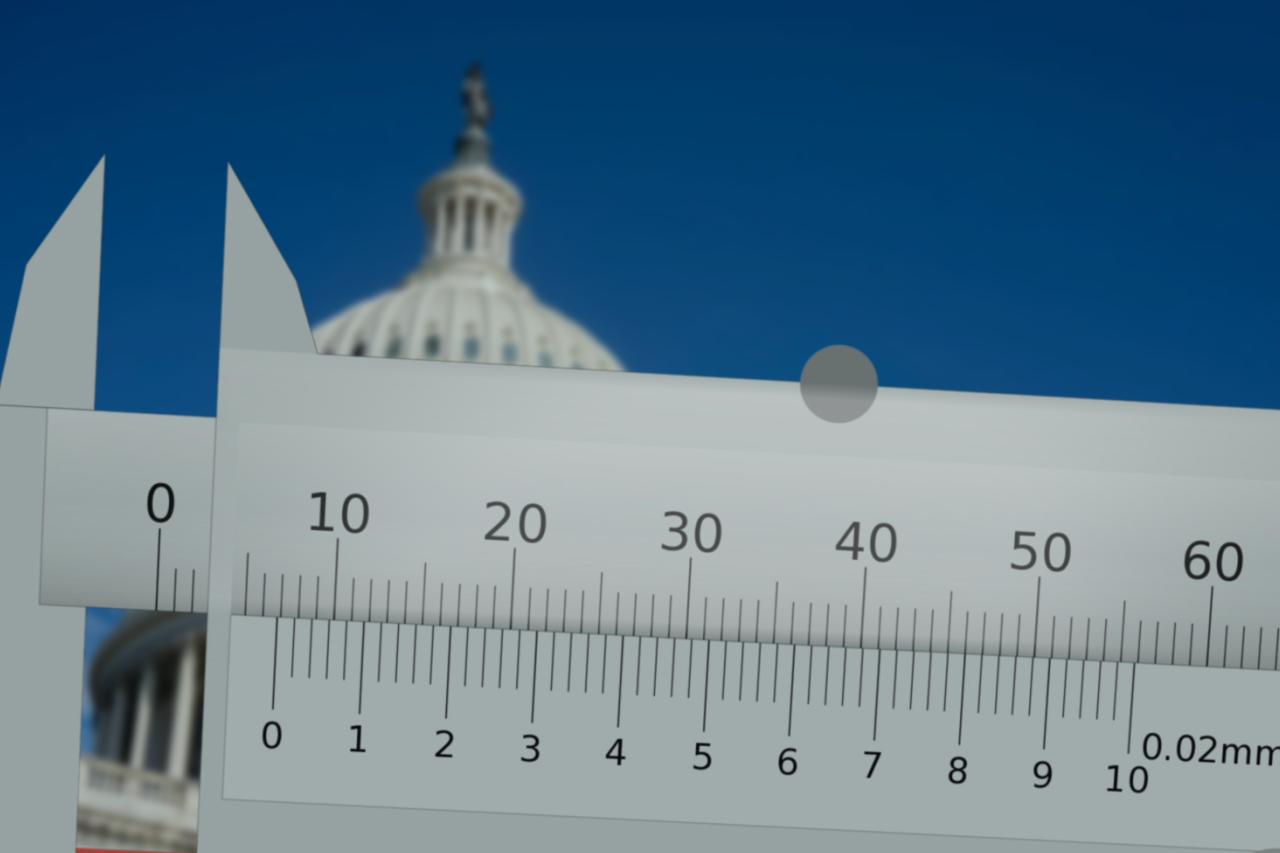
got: 6.8 mm
